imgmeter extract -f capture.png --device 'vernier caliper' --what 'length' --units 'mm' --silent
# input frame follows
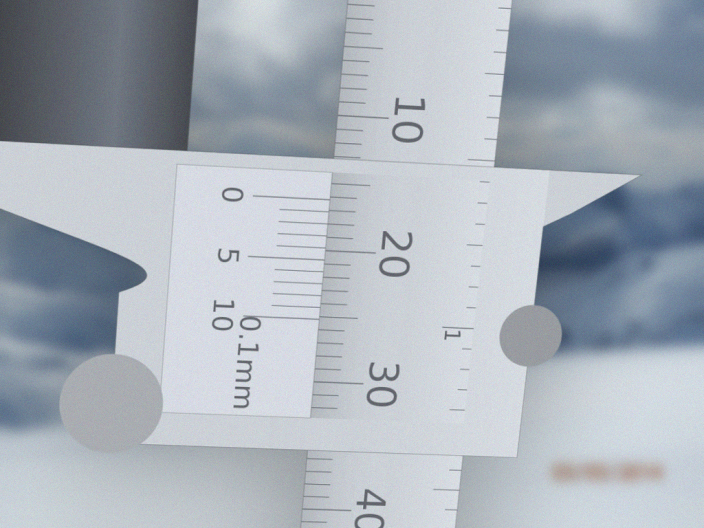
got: 16.2 mm
